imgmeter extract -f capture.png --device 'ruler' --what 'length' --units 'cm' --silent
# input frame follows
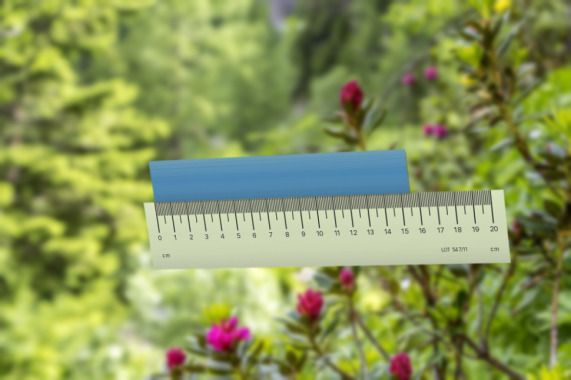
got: 15.5 cm
